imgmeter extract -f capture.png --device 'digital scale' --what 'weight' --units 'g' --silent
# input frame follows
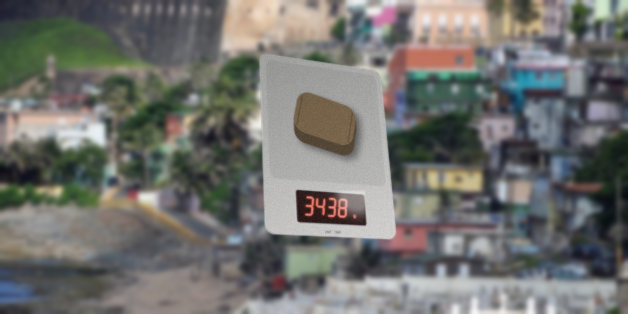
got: 3438 g
